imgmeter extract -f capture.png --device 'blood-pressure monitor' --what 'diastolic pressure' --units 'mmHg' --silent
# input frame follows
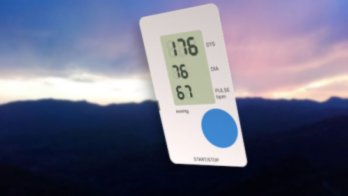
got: 76 mmHg
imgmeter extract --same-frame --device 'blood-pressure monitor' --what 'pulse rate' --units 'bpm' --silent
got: 67 bpm
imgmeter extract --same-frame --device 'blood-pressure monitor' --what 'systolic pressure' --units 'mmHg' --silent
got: 176 mmHg
